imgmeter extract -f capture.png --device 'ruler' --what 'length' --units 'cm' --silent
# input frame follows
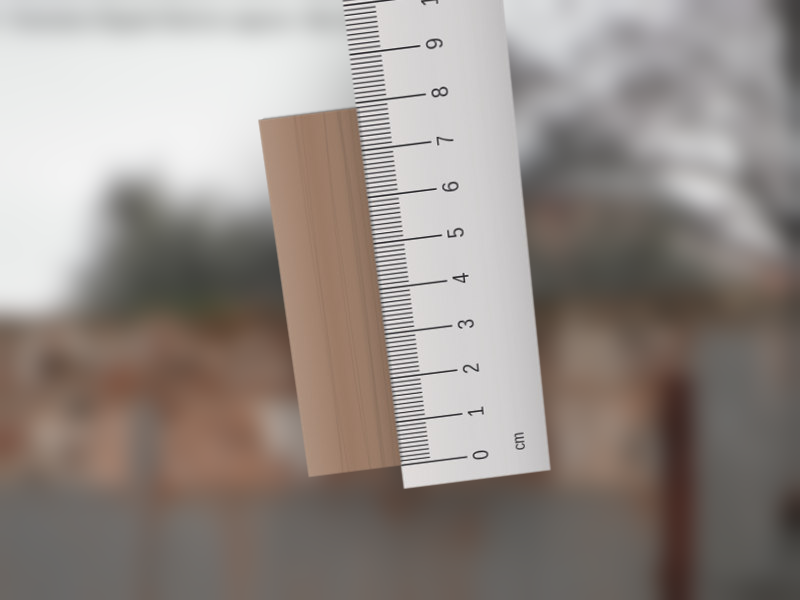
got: 7.9 cm
